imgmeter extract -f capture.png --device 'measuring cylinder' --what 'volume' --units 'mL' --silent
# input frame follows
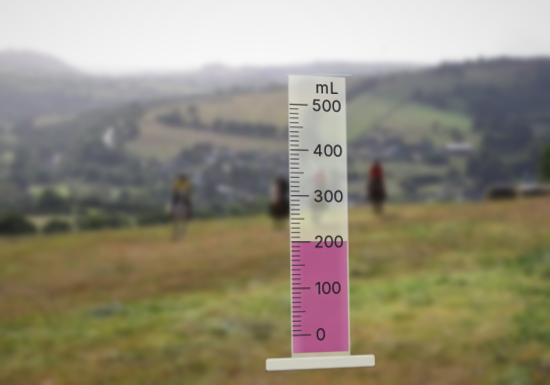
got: 200 mL
